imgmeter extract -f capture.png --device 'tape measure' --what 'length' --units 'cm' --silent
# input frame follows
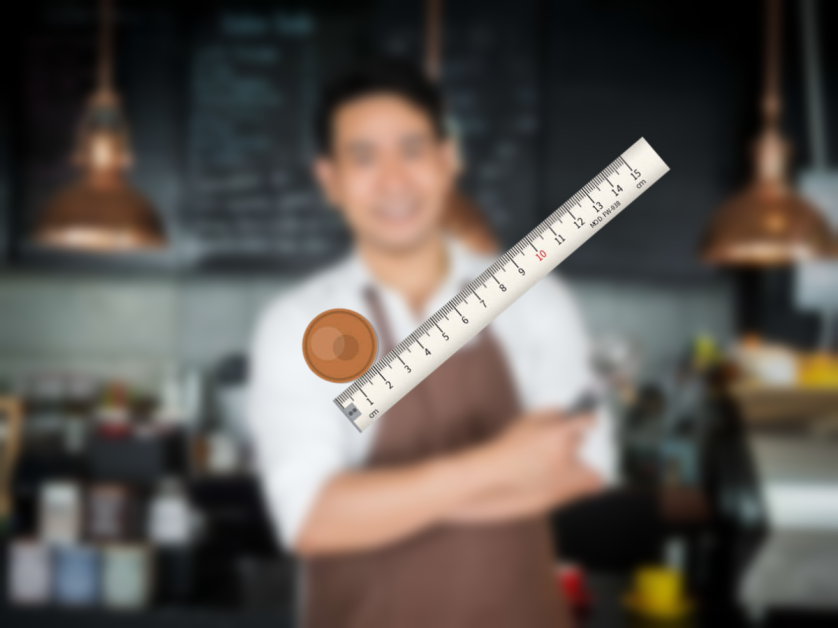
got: 3 cm
